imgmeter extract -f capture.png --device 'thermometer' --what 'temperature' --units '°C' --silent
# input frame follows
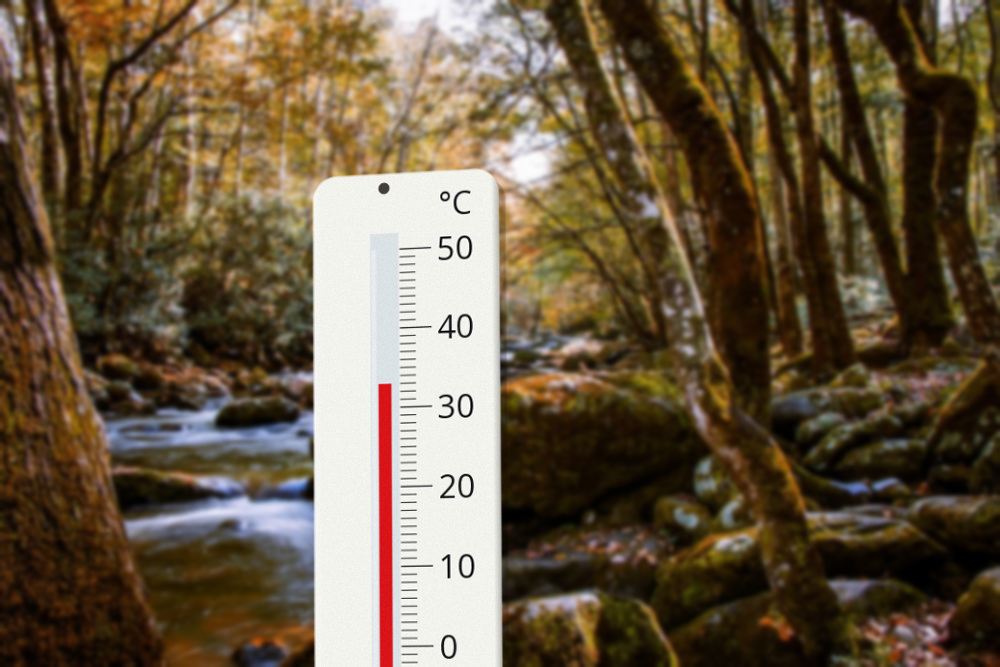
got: 33 °C
